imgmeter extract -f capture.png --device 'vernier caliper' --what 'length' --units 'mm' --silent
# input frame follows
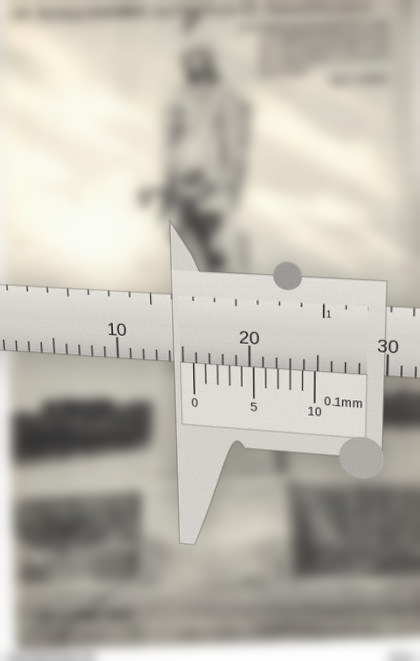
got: 15.8 mm
